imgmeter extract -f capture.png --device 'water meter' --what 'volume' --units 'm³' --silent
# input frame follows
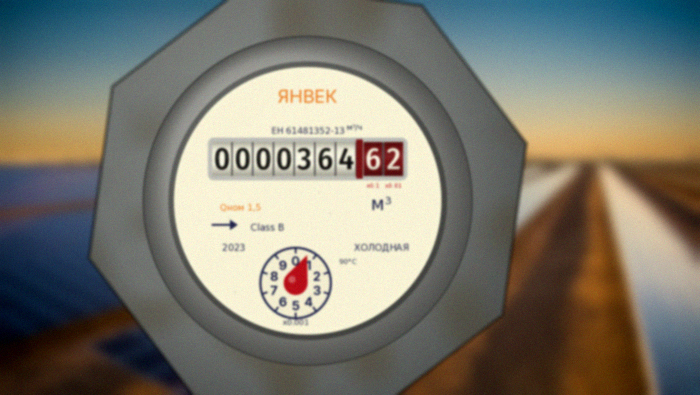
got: 364.620 m³
